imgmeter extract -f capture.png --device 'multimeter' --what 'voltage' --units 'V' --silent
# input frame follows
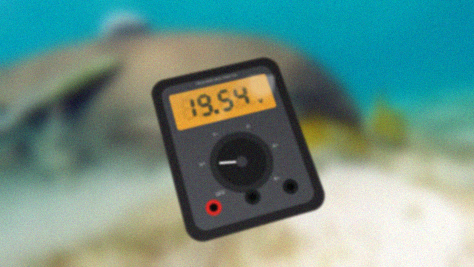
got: 19.54 V
